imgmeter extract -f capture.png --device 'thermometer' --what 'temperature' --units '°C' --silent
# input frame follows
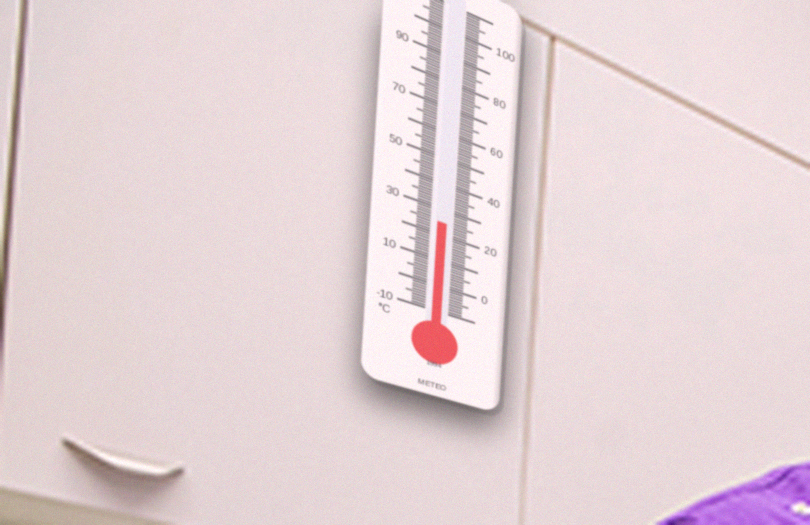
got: 25 °C
